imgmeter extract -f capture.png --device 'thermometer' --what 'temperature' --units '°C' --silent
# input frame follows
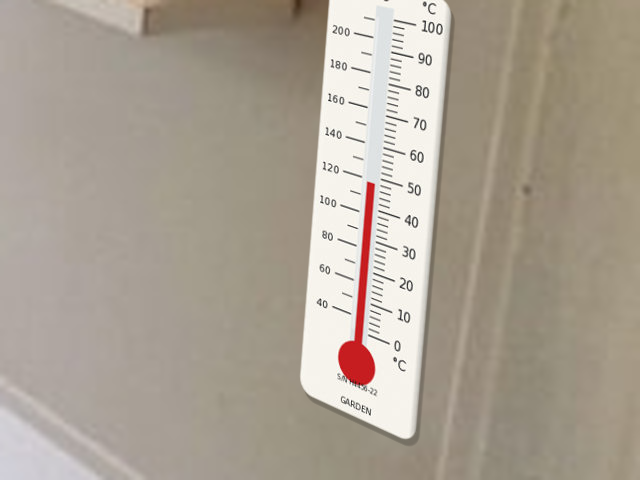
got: 48 °C
